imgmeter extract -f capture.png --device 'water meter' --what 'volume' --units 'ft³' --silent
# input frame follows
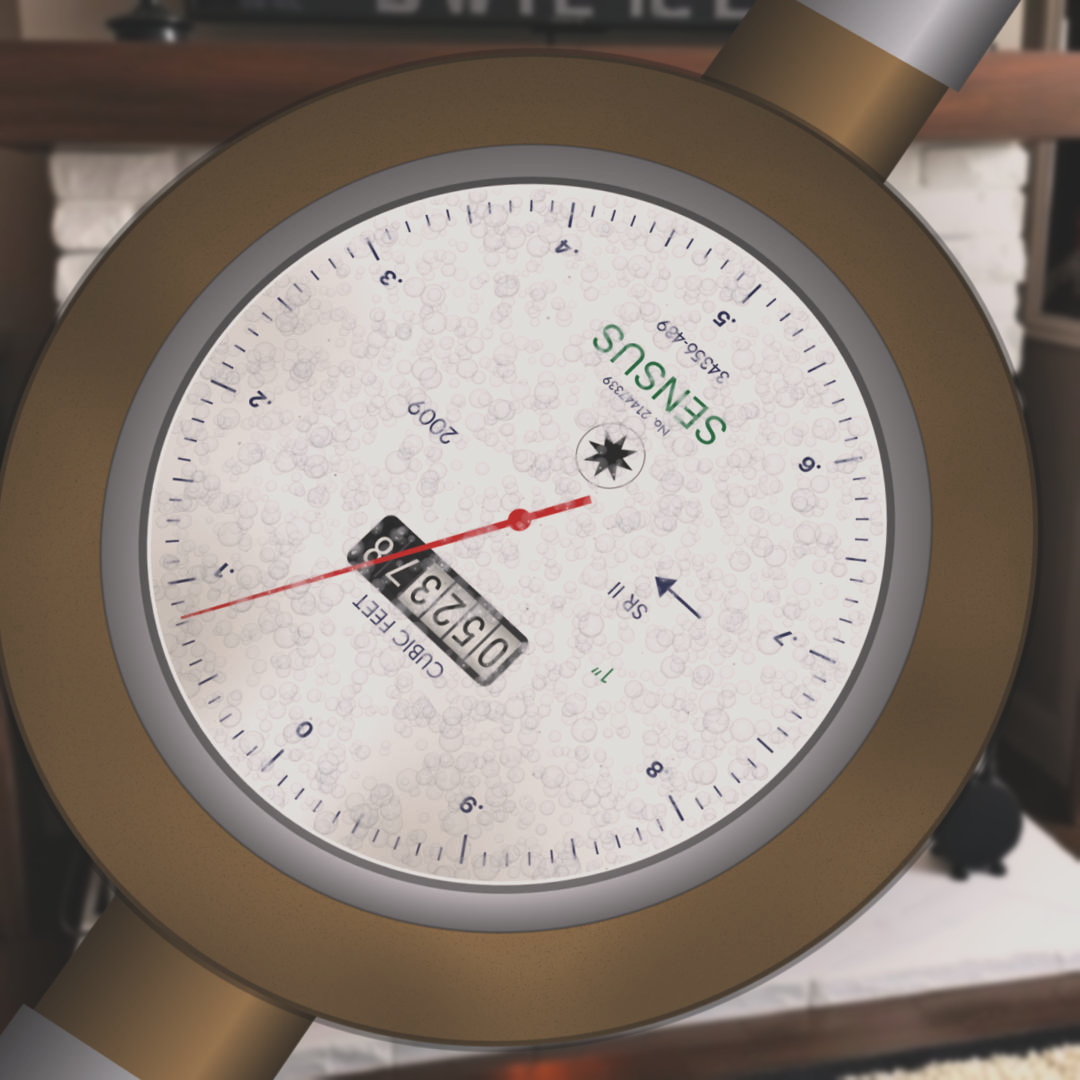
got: 52378.08 ft³
